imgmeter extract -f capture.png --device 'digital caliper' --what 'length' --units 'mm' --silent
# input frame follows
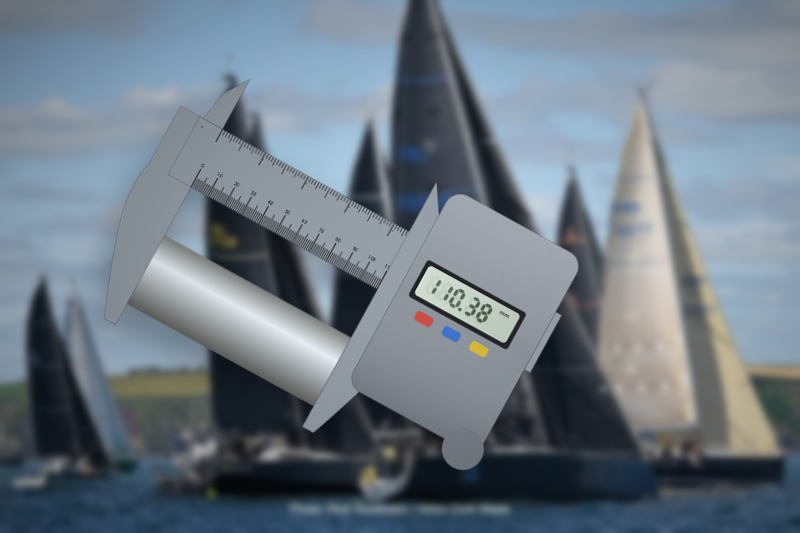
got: 110.38 mm
